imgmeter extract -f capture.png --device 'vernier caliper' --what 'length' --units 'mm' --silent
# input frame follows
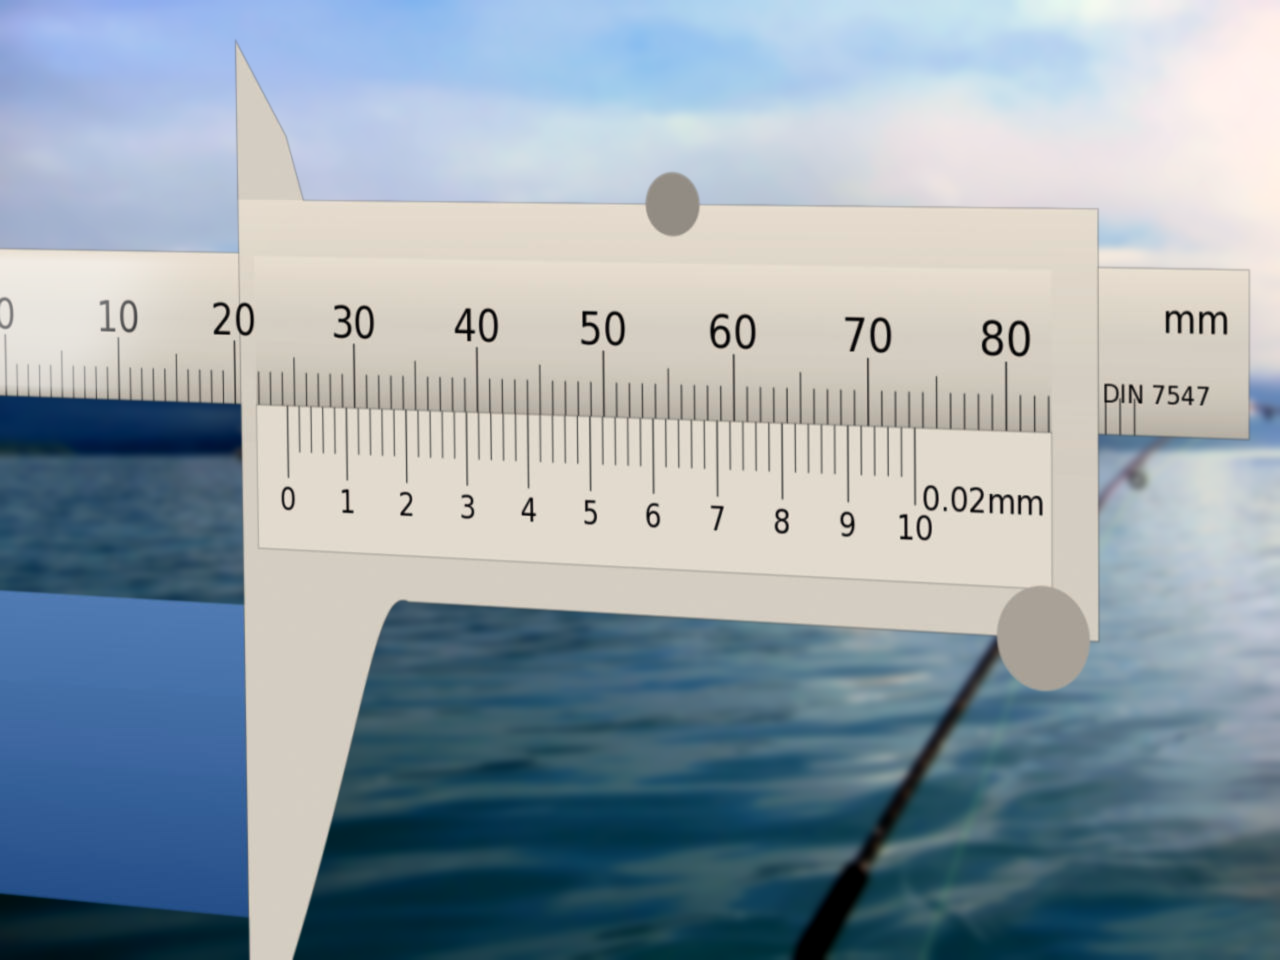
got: 24.4 mm
